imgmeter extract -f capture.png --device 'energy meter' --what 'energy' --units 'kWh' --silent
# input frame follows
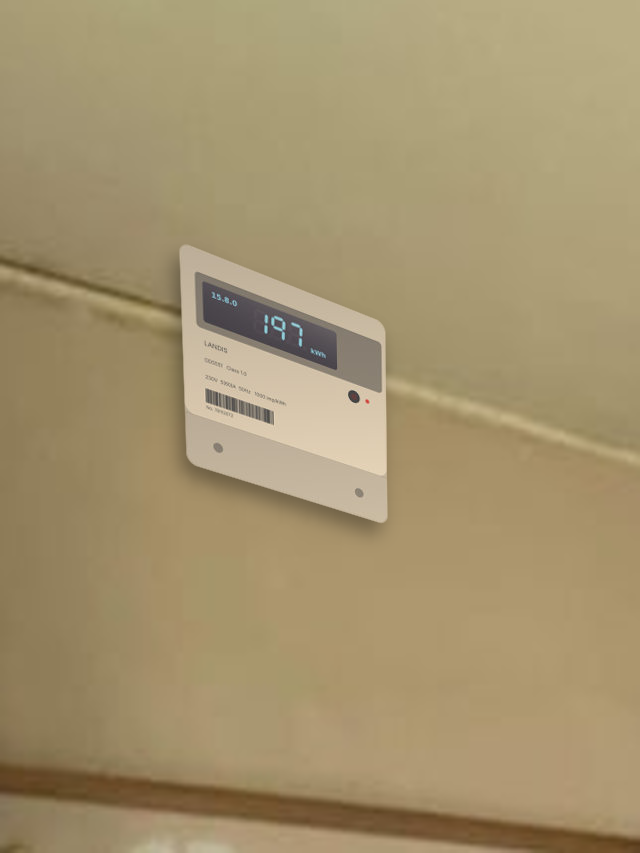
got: 197 kWh
